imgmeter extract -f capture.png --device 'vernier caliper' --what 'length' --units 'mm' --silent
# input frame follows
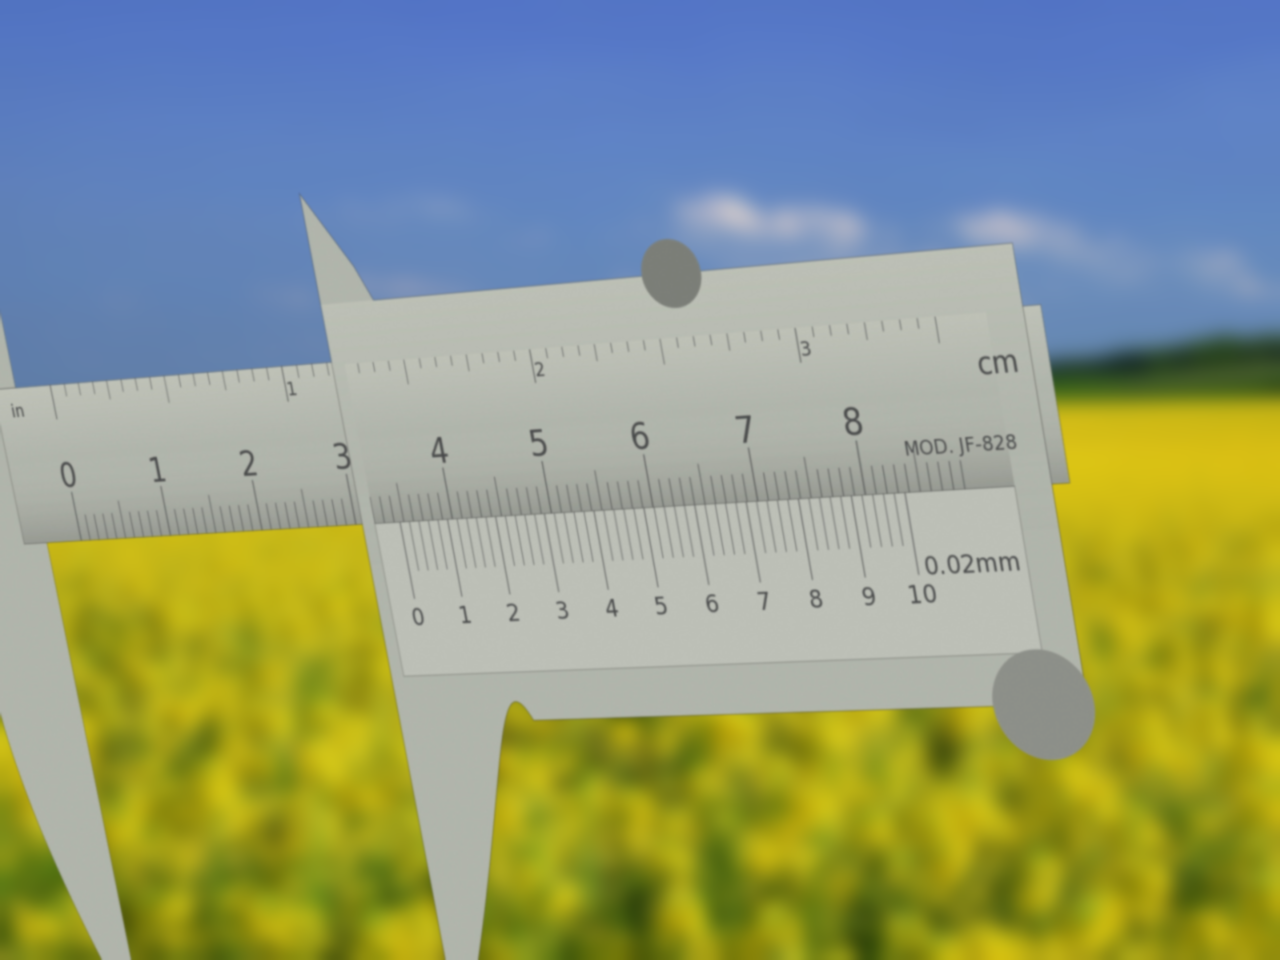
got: 34.6 mm
